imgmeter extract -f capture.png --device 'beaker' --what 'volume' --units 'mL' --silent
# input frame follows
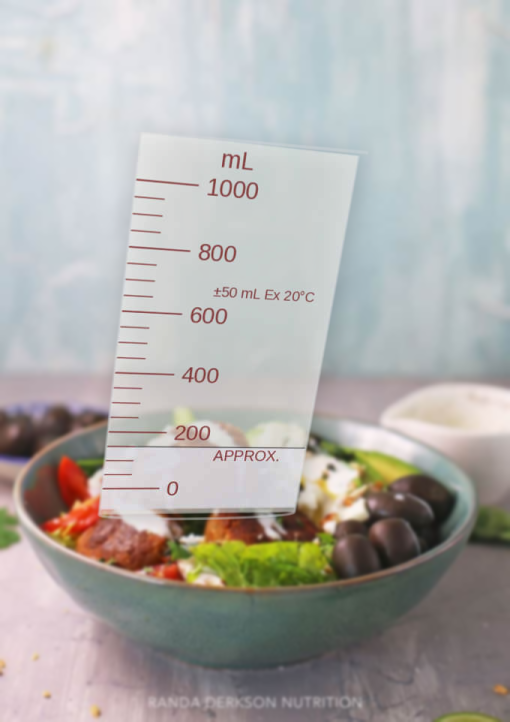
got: 150 mL
